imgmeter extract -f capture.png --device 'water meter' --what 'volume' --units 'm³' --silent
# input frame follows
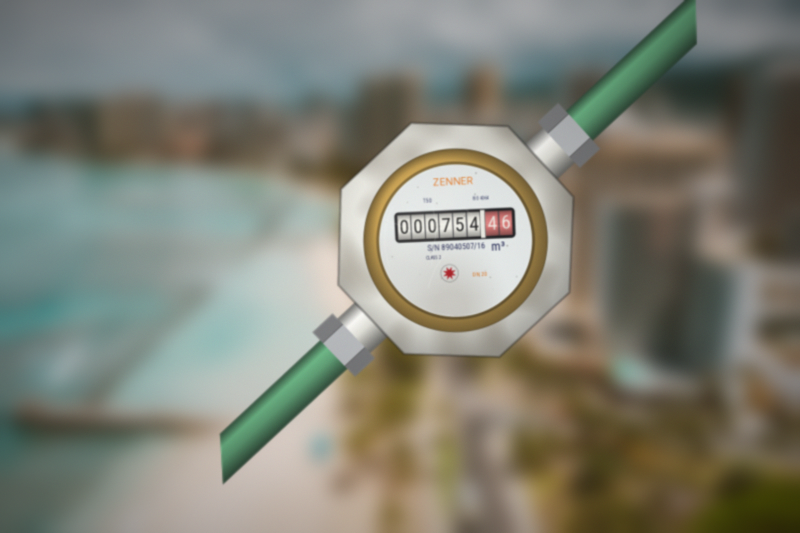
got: 754.46 m³
